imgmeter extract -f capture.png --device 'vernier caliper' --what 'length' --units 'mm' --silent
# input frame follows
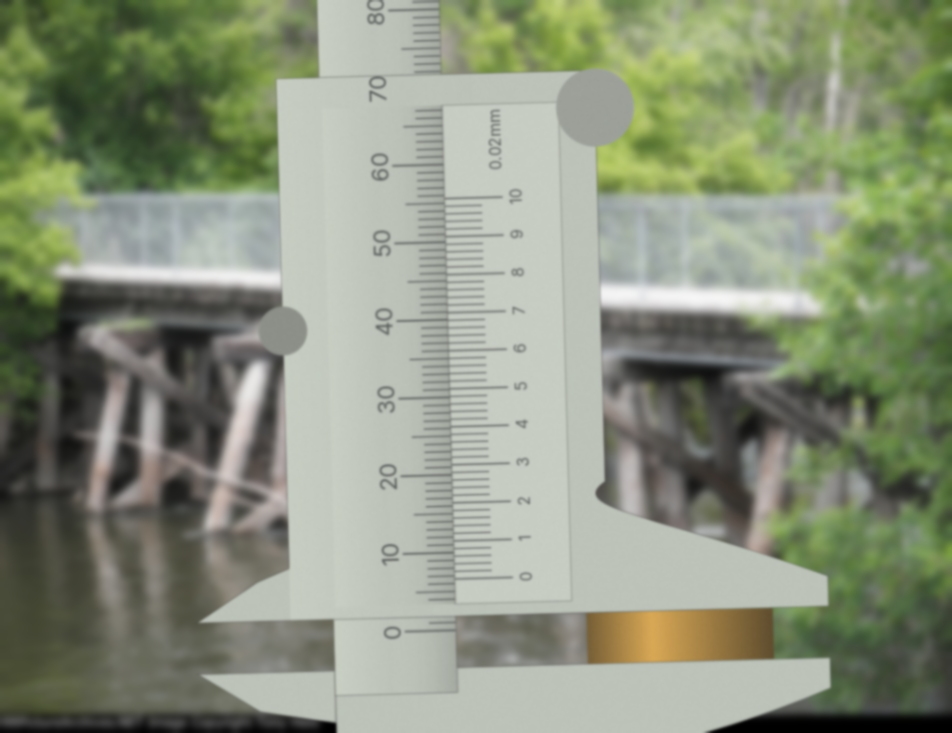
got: 6.6 mm
